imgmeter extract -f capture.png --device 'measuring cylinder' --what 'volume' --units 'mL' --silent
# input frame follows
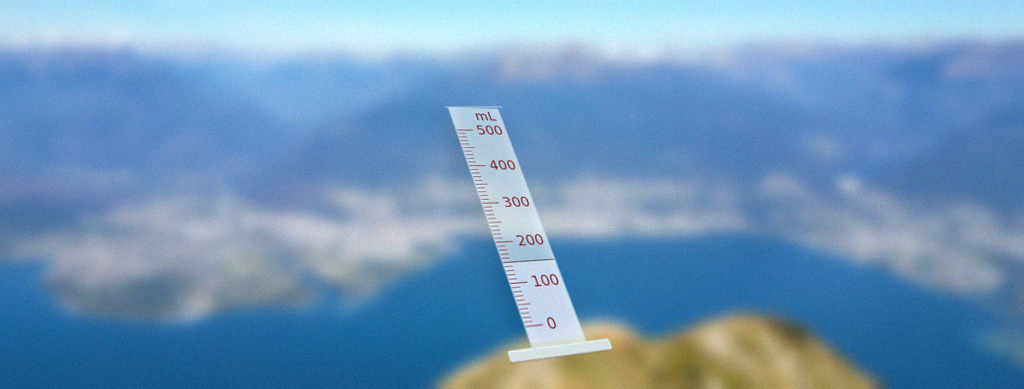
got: 150 mL
